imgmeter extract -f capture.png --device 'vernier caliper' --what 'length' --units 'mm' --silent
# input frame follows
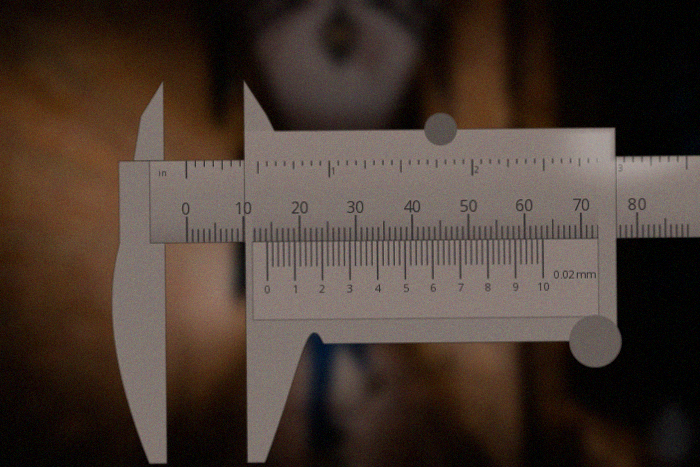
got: 14.2 mm
